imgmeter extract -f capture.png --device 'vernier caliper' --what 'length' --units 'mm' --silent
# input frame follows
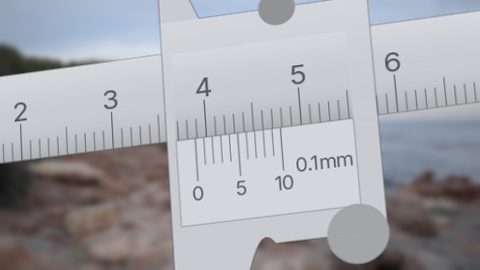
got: 38.8 mm
